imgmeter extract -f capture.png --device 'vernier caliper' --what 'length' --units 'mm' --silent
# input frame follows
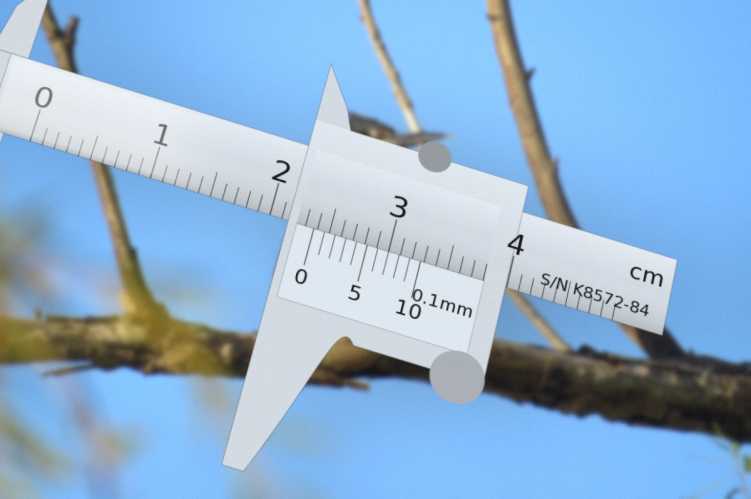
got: 23.7 mm
